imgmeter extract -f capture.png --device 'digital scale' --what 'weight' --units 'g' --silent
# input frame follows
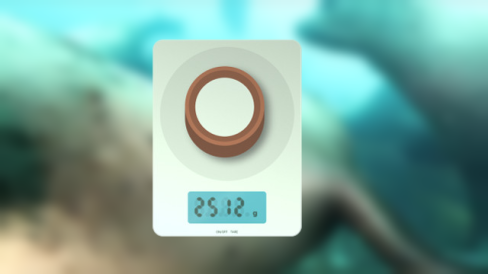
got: 2512 g
